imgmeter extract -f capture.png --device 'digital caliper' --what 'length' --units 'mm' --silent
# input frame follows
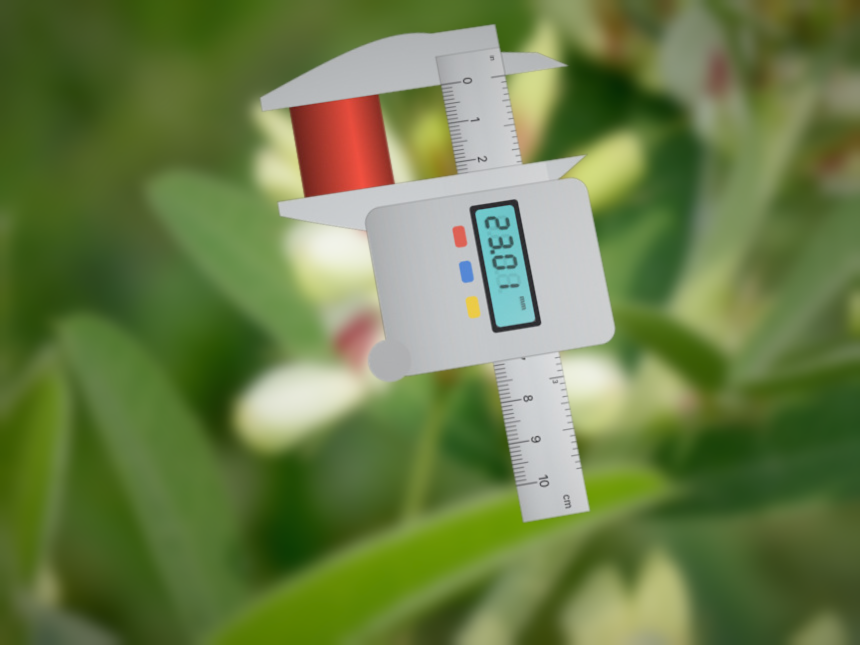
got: 23.01 mm
